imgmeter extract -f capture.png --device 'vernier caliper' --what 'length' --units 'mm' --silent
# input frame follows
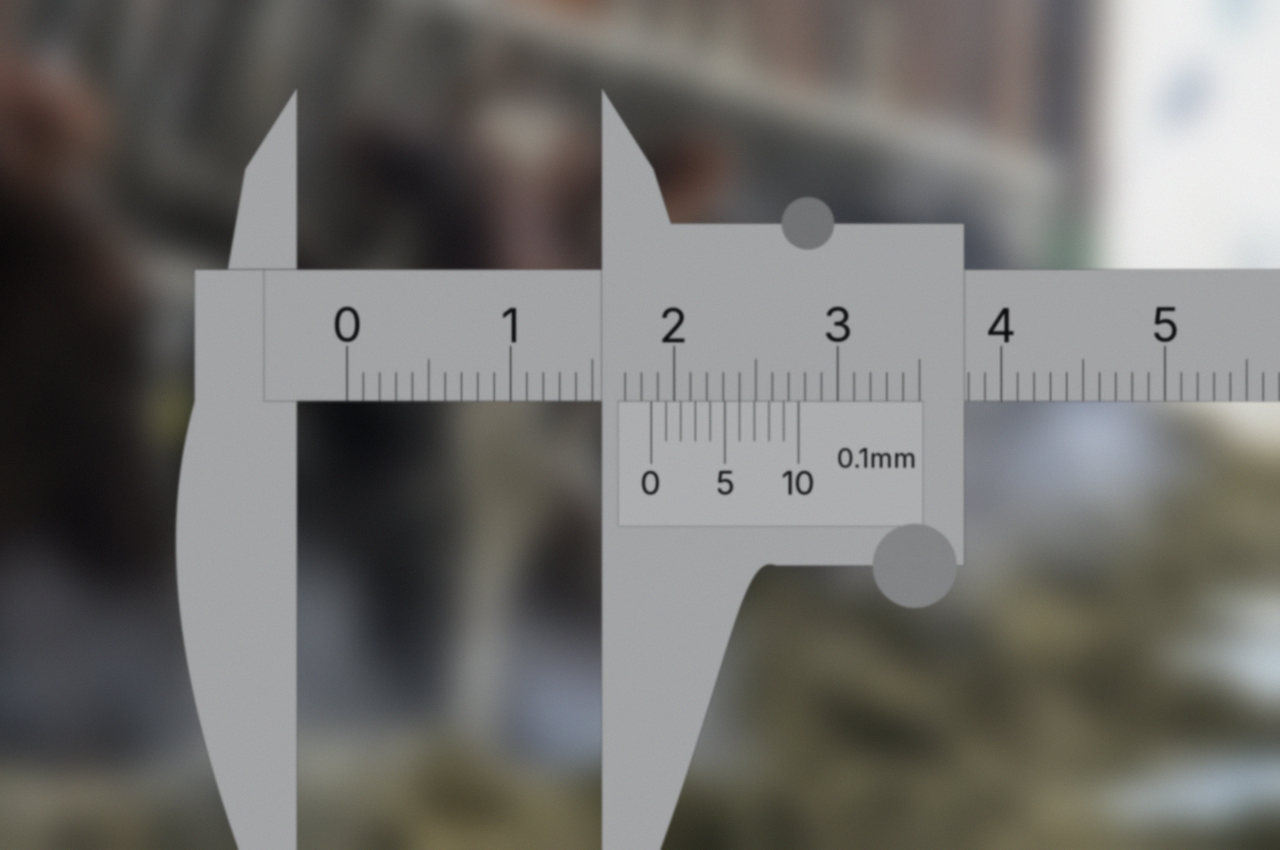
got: 18.6 mm
